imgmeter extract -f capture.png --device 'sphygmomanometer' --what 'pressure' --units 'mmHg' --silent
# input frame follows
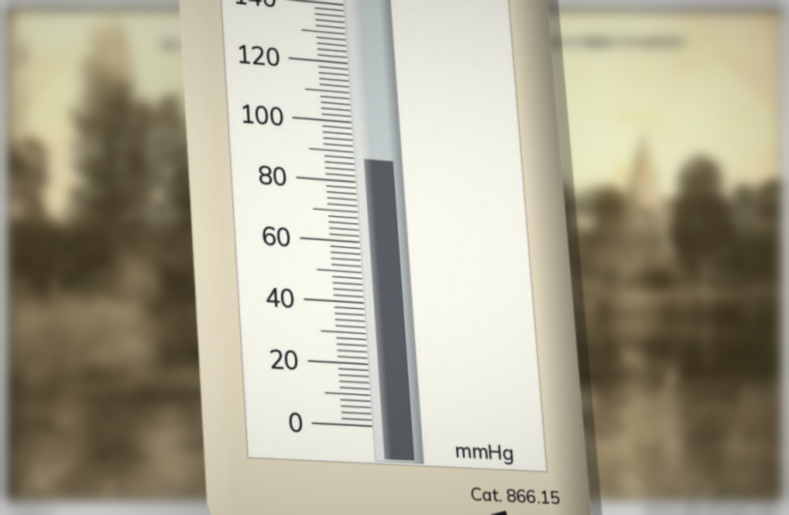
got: 88 mmHg
